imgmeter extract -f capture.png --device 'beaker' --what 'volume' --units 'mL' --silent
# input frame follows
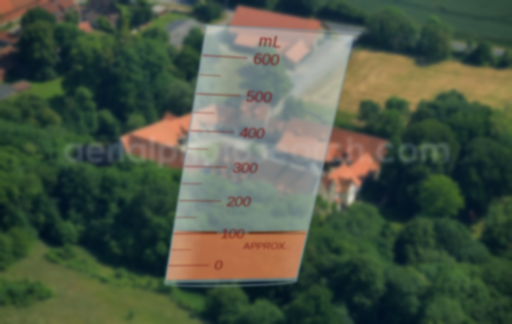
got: 100 mL
